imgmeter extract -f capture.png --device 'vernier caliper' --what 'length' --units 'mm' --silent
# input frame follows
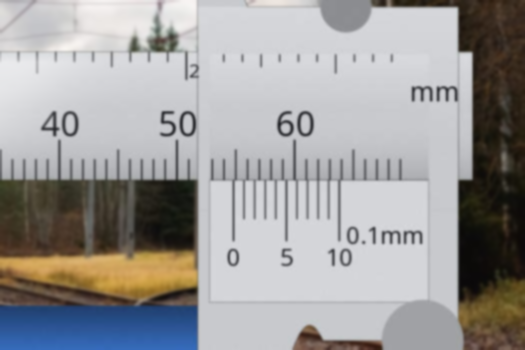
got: 54.8 mm
